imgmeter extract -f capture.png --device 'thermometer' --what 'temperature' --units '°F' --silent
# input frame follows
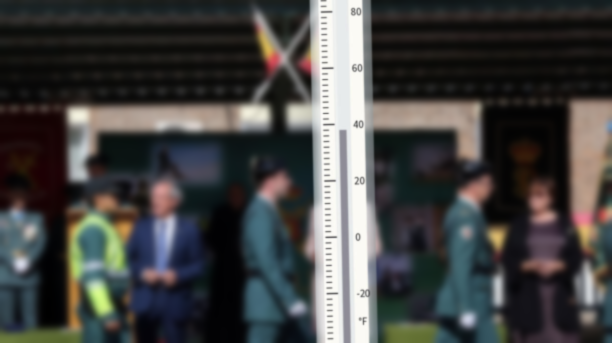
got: 38 °F
